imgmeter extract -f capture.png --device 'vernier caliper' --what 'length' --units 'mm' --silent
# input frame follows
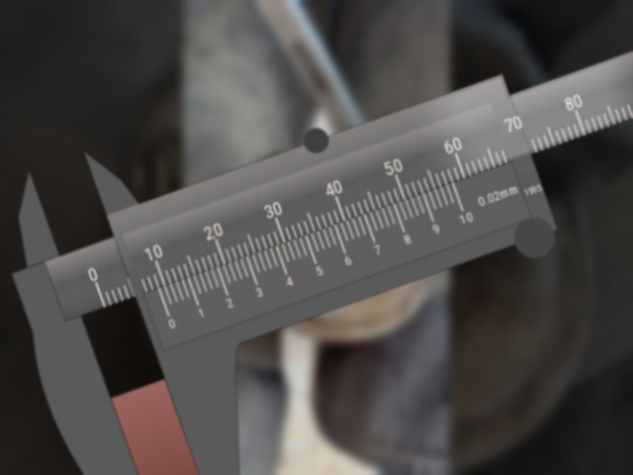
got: 9.0 mm
